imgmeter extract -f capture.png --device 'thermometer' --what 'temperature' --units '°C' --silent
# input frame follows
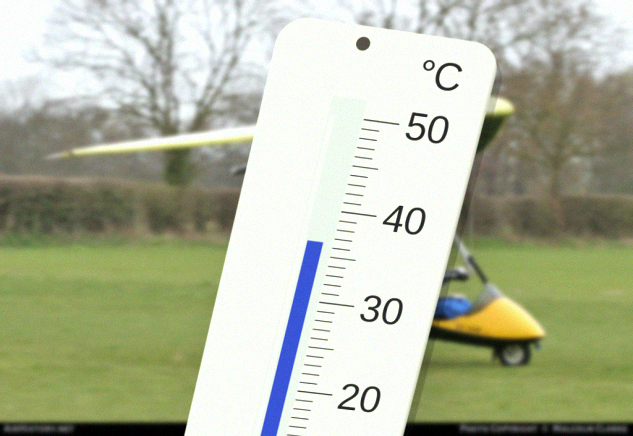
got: 36.5 °C
